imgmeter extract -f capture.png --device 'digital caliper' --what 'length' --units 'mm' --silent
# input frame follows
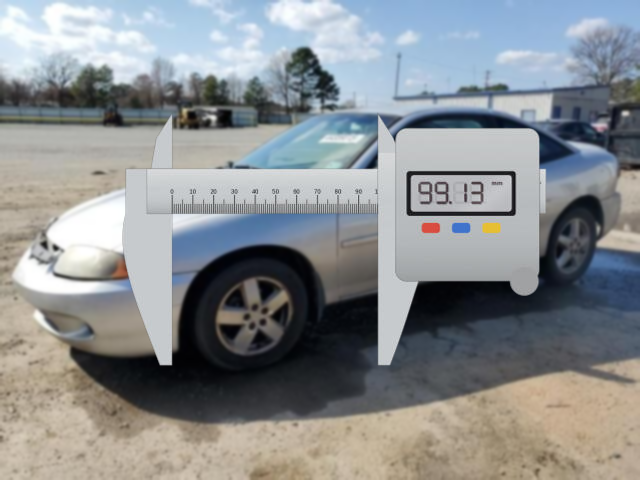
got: 99.13 mm
